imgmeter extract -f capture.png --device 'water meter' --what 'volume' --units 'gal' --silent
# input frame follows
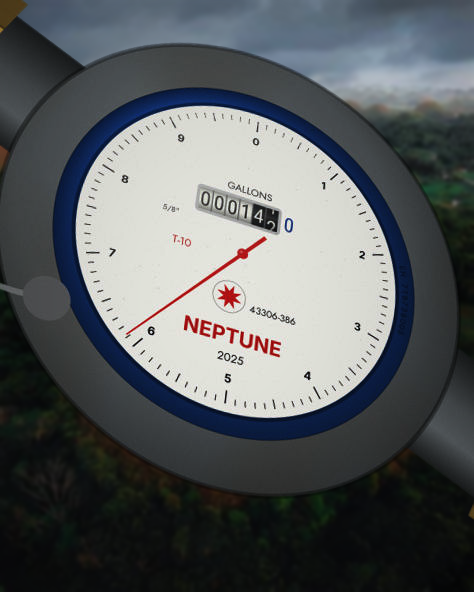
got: 1416.1 gal
